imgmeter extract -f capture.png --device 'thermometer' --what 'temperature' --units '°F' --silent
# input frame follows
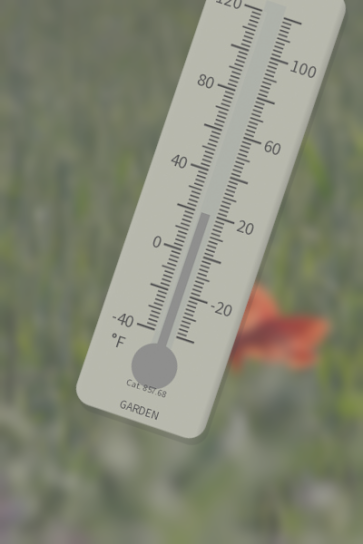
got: 20 °F
